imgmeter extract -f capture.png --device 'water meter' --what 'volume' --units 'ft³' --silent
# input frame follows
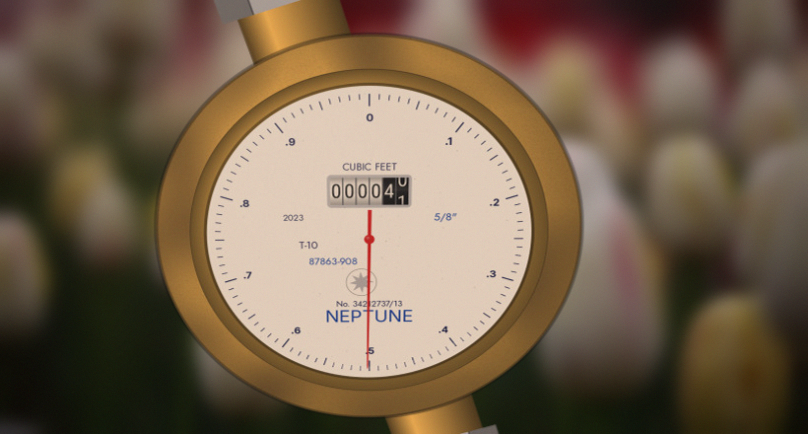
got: 40.50 ft³
